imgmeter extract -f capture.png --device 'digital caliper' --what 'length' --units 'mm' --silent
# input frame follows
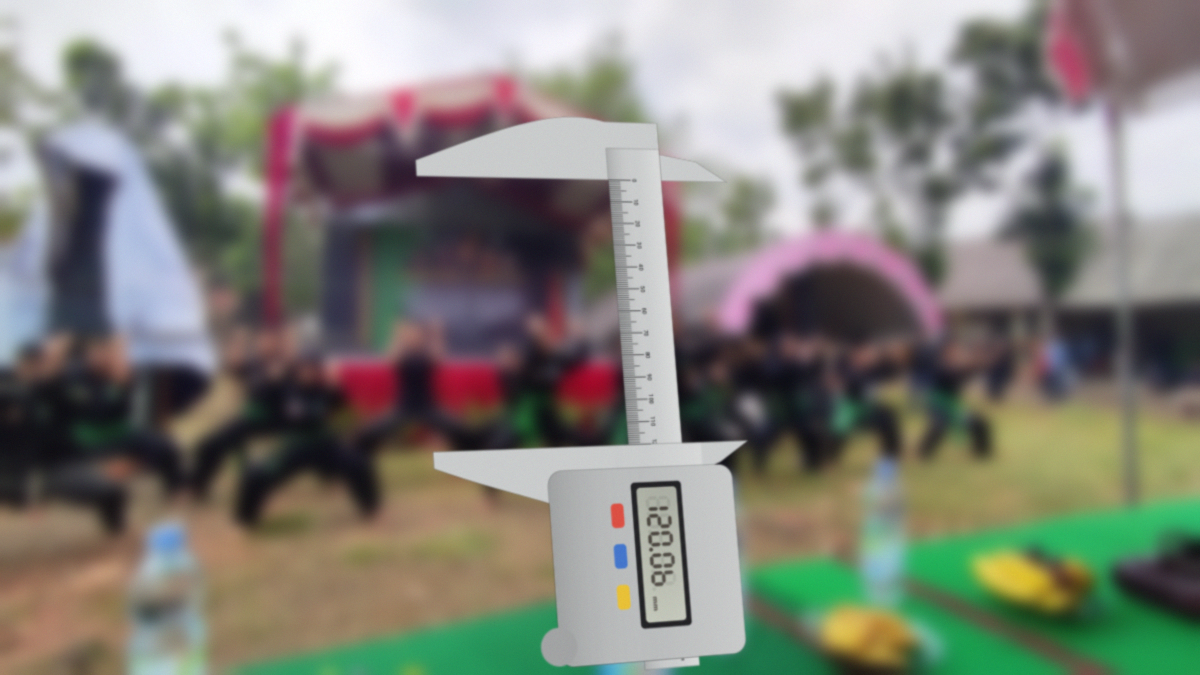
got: 120.06 mm
